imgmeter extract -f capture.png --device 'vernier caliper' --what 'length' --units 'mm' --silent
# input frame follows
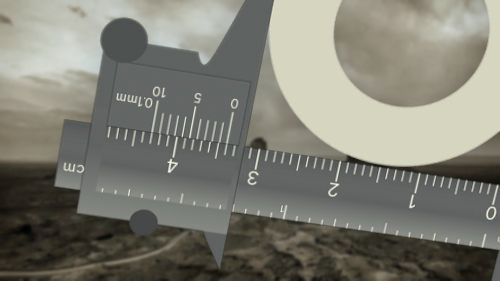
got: 34.0 mm
